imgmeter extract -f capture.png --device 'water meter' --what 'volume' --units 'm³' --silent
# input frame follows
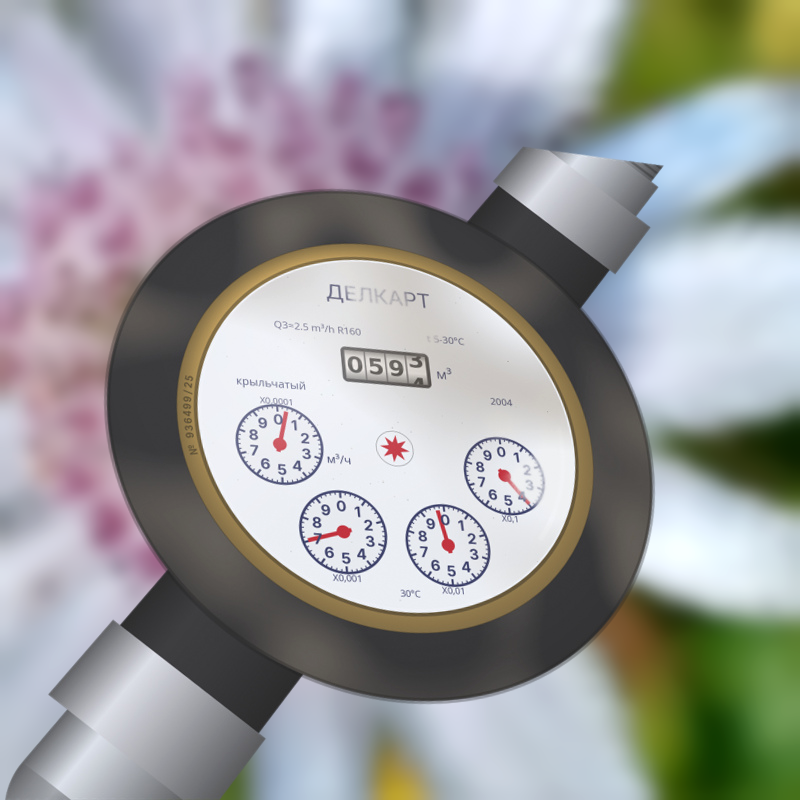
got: 593.3970 m³
